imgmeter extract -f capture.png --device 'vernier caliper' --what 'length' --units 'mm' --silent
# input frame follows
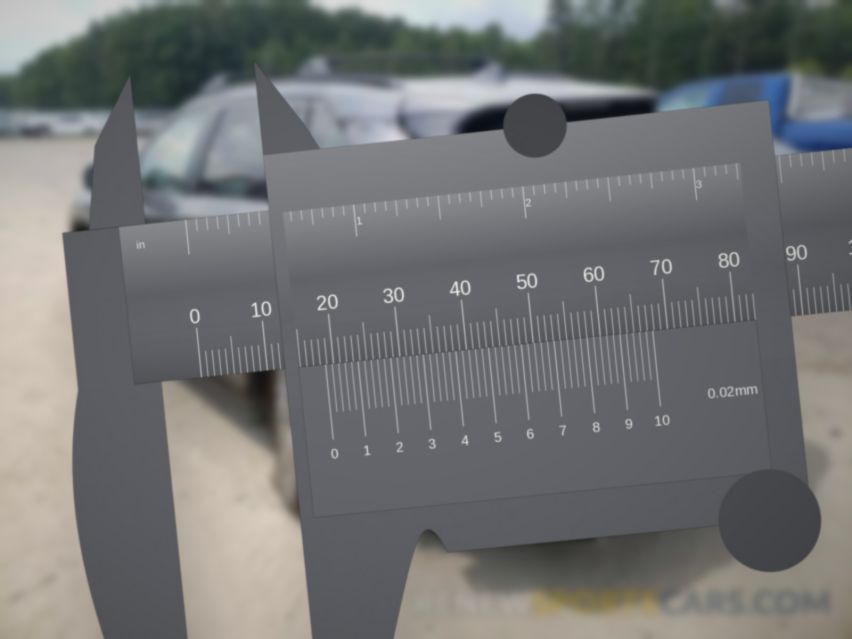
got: 18.8 mm
